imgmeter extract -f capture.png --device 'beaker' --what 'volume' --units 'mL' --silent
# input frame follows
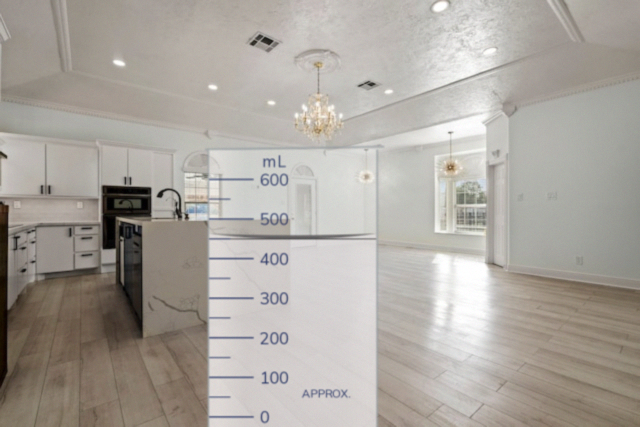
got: 450 mL
